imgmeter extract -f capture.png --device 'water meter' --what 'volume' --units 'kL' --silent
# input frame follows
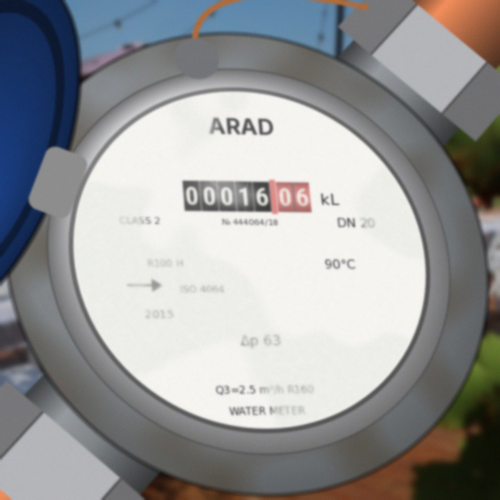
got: 16.06 kL
